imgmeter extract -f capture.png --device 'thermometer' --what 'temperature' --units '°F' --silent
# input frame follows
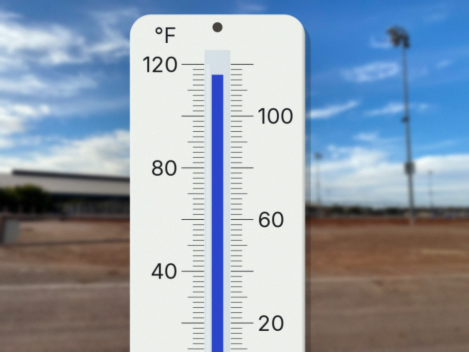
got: 116 °F
